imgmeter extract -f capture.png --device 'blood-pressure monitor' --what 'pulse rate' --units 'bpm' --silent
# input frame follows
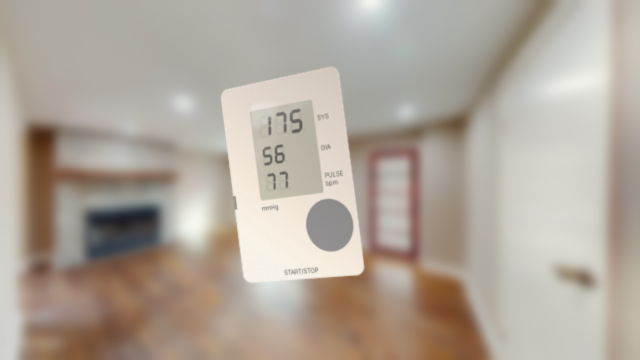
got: 77 bpm
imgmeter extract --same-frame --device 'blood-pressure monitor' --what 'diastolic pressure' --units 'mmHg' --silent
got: 56 mmHg
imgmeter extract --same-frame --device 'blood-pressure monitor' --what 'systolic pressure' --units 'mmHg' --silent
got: 175 mmHg
